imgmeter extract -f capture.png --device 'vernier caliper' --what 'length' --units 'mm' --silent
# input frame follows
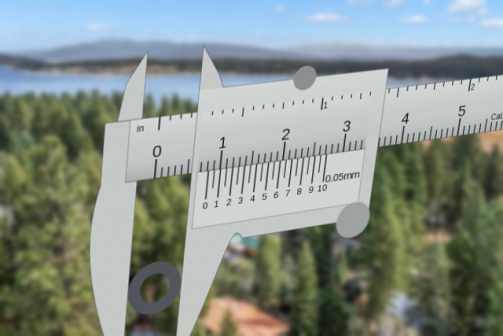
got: 8.2 mm
